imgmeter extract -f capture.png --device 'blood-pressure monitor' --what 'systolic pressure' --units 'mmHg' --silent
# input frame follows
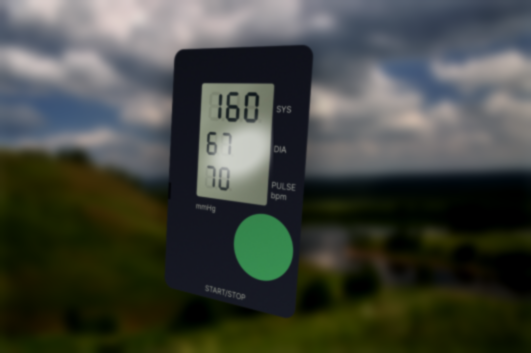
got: 160 mmHg
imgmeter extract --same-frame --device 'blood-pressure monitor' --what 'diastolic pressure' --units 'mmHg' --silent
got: 67 mmHg
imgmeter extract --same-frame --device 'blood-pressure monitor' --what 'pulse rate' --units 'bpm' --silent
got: 70 bpm
